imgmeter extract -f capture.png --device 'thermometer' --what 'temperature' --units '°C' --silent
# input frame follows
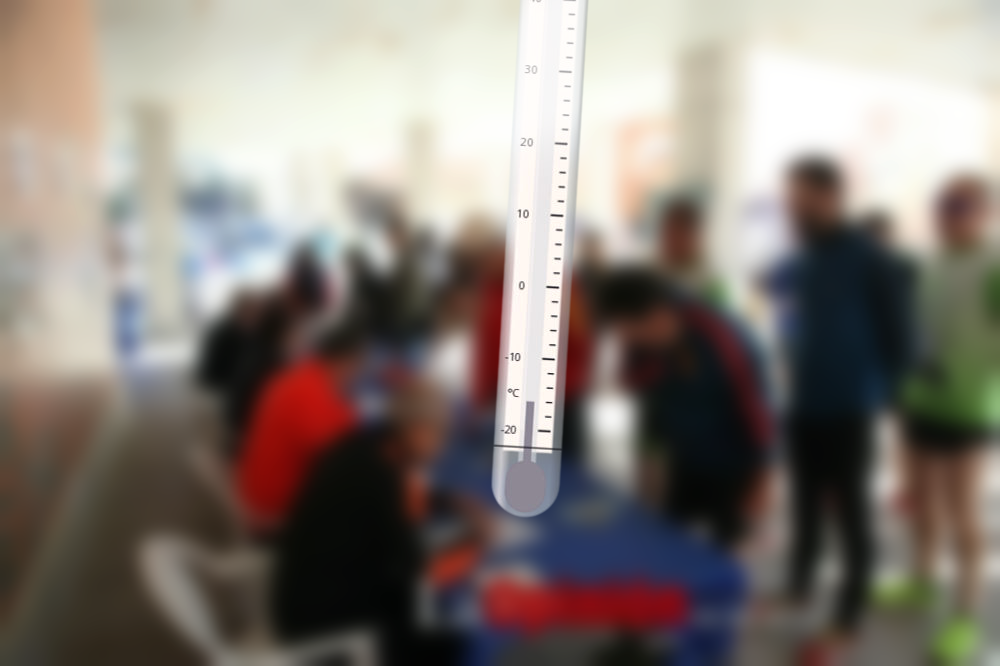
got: -16 °C
